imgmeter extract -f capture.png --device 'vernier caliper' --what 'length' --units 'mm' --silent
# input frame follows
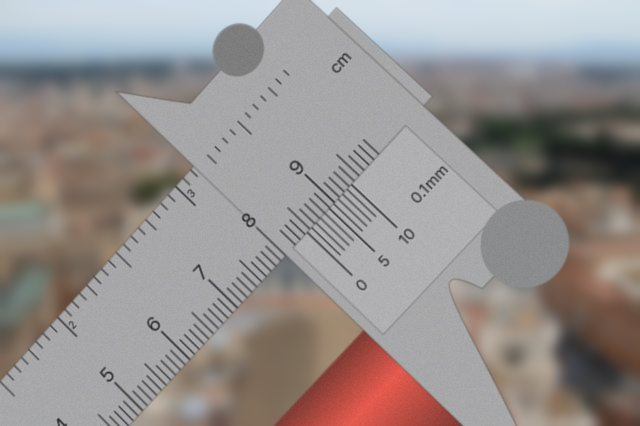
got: 84.4 mm
